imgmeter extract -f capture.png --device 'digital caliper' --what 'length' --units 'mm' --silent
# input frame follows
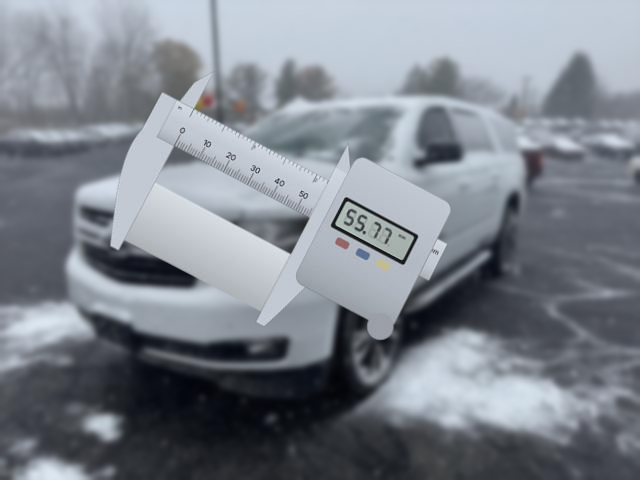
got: 55.77 mm
